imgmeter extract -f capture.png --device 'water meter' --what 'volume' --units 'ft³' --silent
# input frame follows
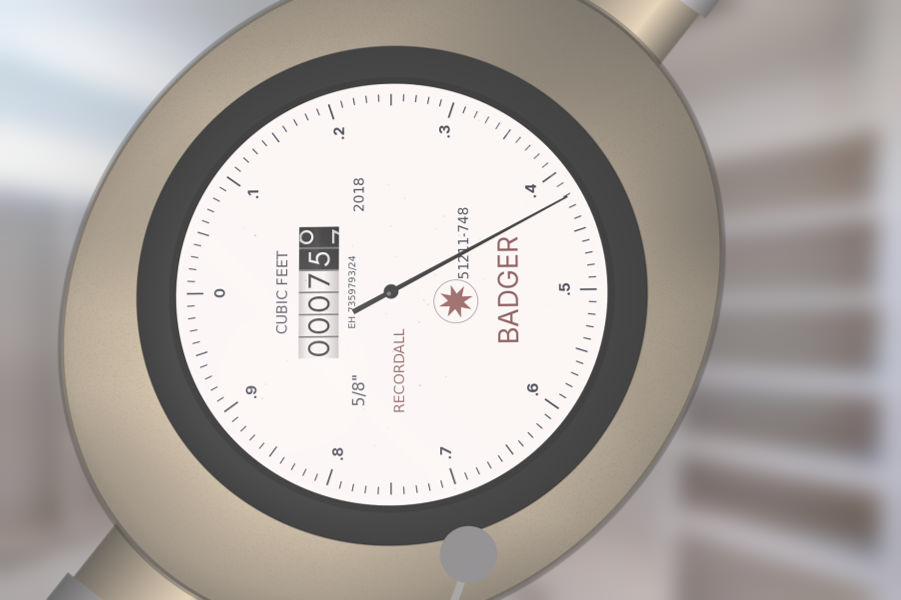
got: 756.42 ft³
